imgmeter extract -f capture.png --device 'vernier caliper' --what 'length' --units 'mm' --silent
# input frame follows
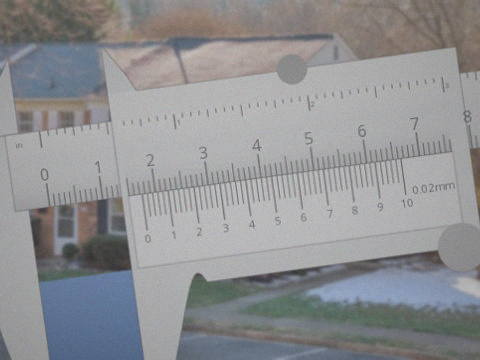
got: 17.5 mm
